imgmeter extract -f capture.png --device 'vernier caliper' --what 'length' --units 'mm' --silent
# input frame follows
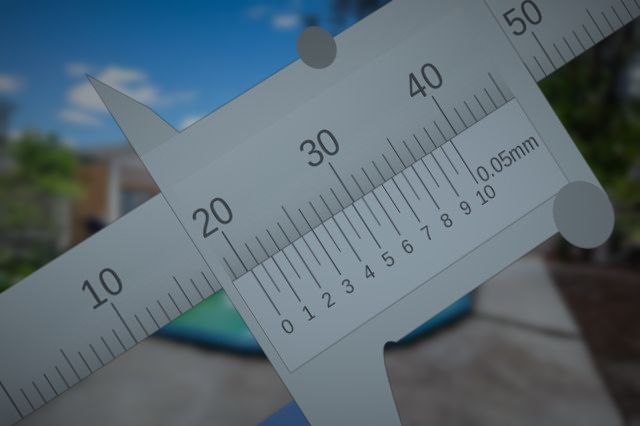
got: 20.3 mm
